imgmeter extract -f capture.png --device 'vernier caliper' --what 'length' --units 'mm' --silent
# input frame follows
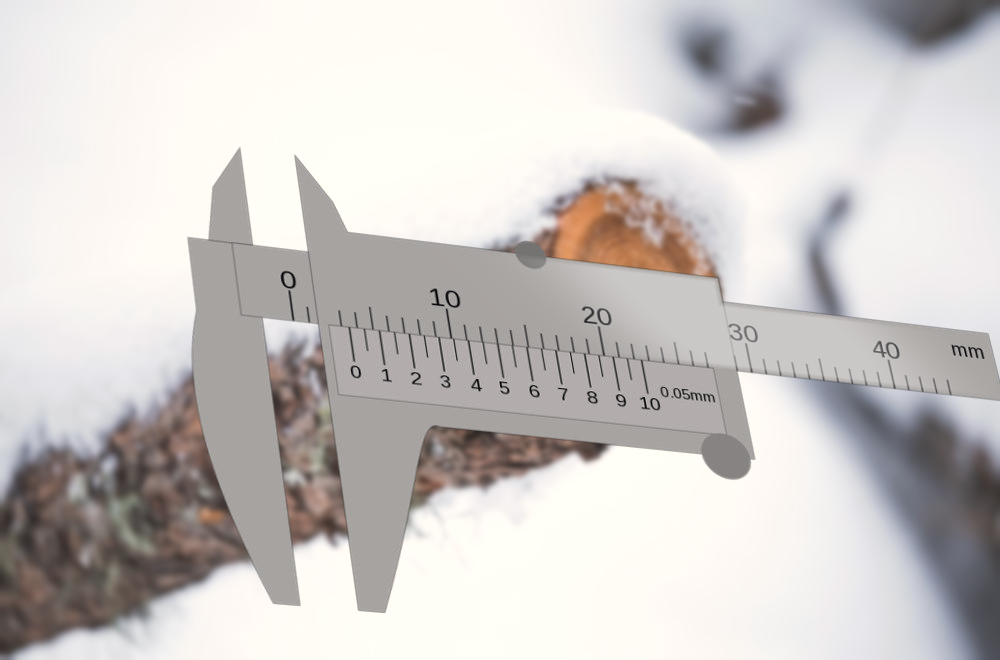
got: 3.5 mm
